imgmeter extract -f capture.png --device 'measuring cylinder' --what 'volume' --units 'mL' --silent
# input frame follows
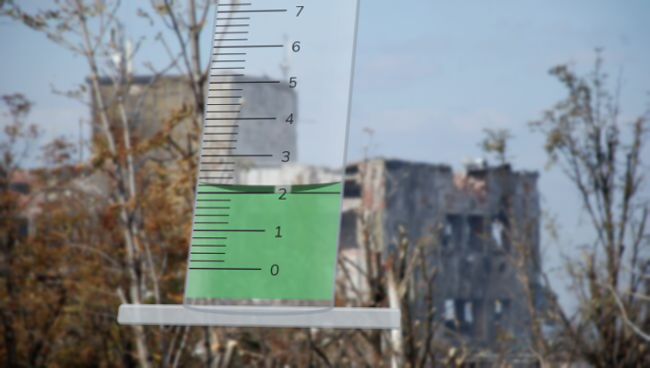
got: 2 mL
